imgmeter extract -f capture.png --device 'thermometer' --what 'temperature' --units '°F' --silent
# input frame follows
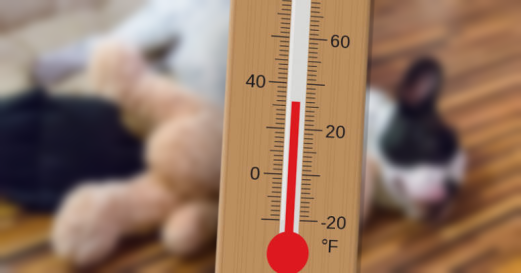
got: 32 °F
